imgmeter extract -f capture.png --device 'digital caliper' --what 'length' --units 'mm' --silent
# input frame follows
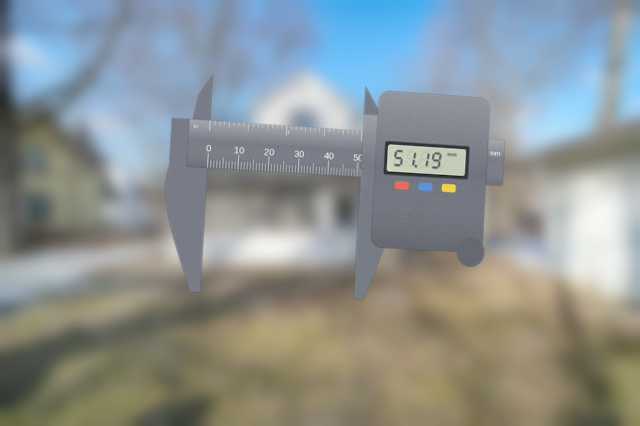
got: 51.19 mm
